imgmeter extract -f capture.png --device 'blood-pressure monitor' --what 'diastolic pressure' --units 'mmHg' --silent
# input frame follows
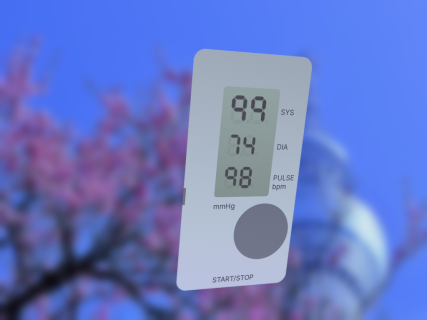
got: 74 mmHg
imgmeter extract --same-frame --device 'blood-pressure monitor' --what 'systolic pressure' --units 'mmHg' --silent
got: 99 mmHg
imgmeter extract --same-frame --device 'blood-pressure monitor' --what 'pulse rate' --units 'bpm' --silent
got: 98 bpm
